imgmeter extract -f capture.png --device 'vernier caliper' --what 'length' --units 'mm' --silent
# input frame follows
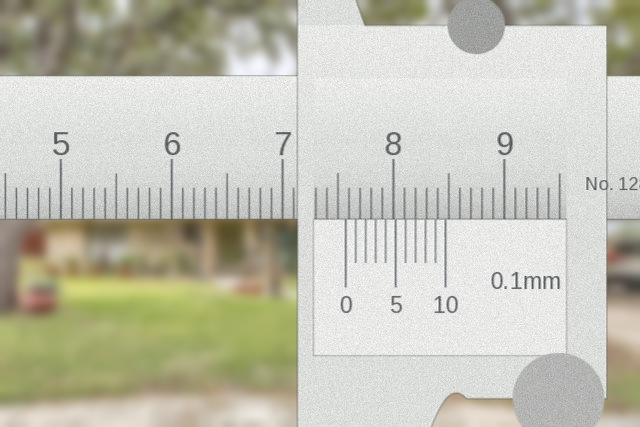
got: 75.7 mm
